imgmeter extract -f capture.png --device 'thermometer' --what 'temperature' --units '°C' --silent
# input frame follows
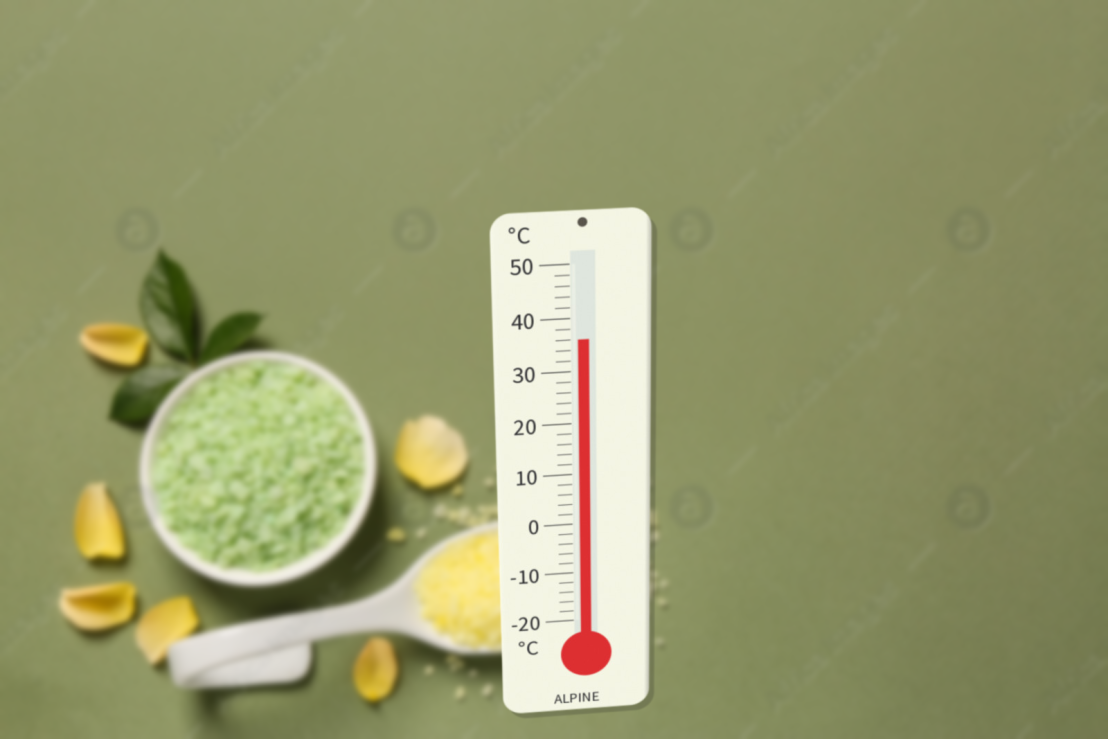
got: 36 °C
